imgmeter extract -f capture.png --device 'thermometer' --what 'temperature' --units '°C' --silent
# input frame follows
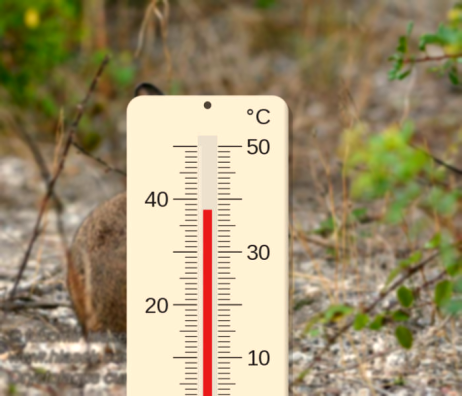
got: 38 °C
